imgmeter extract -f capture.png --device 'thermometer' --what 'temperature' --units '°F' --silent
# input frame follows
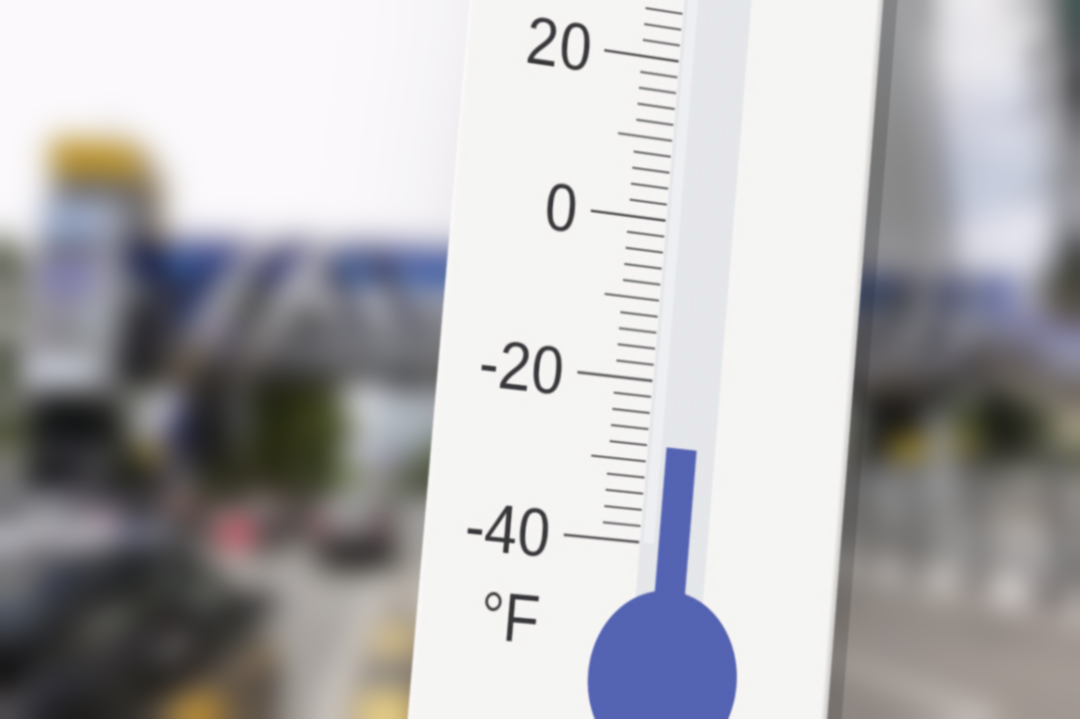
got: -28 °F
